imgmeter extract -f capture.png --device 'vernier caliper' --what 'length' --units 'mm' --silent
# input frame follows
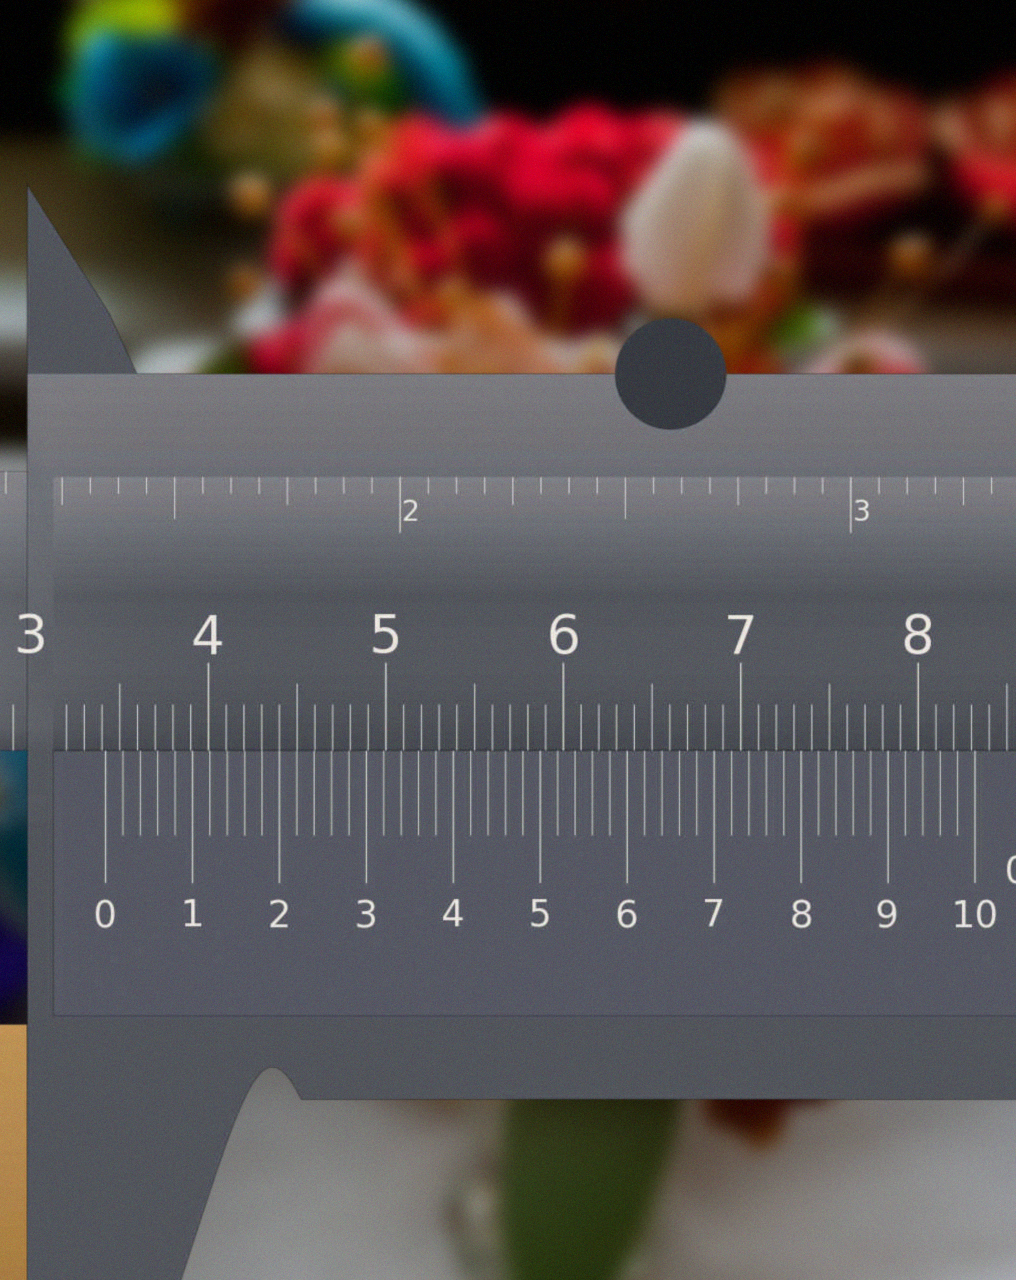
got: 34.2 mm
